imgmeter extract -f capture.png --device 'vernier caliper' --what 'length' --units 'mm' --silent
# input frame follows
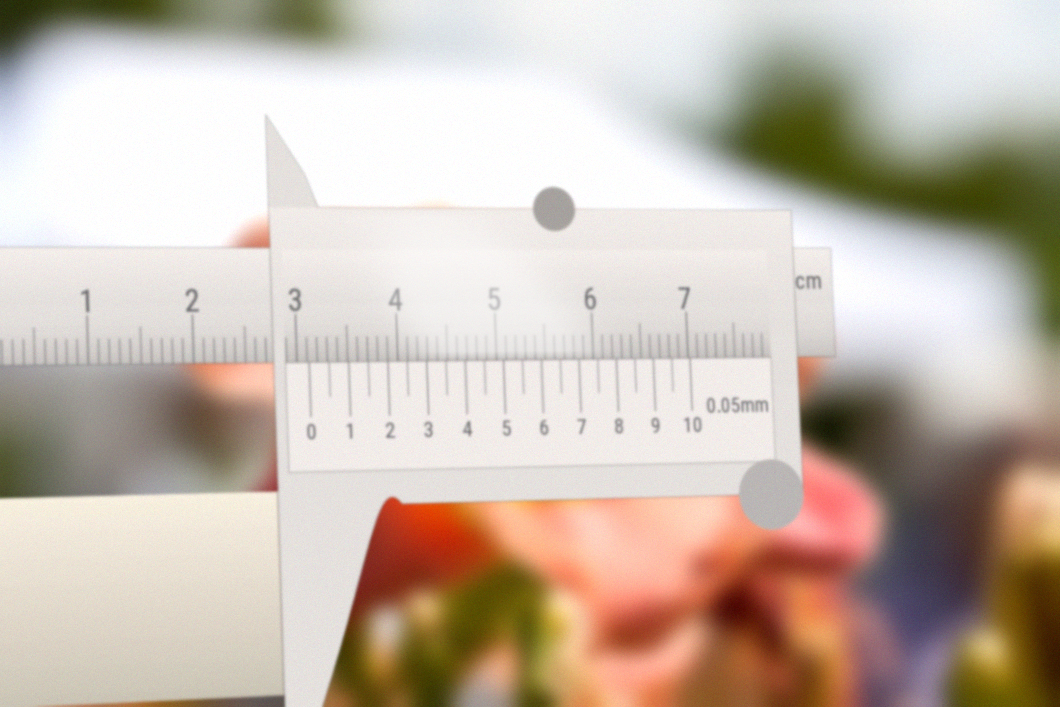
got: 31.2 mm
